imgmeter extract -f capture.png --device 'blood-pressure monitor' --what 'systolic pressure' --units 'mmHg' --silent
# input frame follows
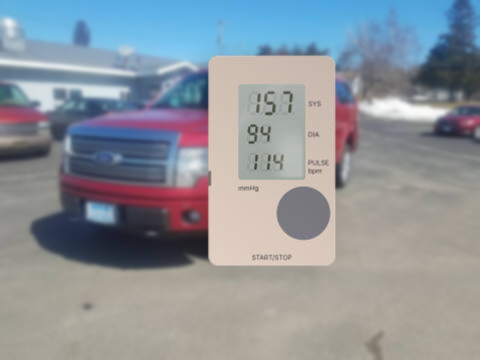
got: 157 mmHg
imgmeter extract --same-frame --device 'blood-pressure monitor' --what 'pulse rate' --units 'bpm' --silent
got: 114 bpm
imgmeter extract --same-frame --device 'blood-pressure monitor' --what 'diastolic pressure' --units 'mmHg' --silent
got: 94 mmHg
